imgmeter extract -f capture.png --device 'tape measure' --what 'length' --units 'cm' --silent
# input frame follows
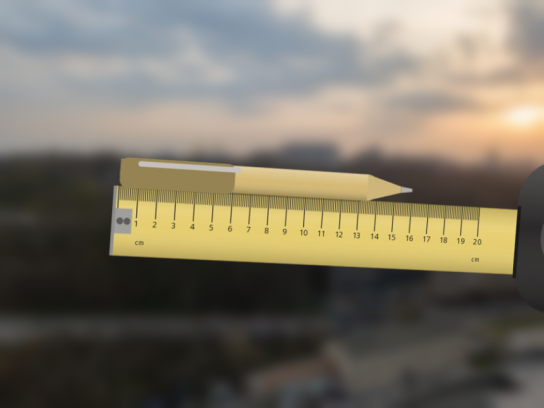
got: 16 cm
